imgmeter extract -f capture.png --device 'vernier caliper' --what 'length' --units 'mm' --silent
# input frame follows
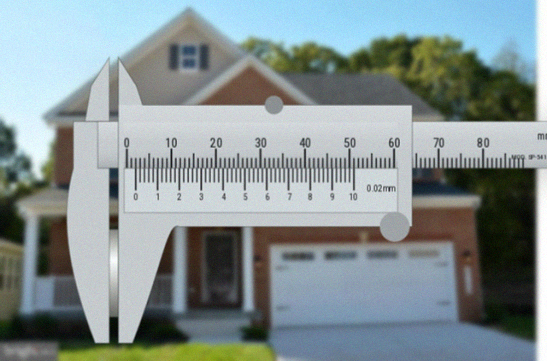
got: 2.0 mm
